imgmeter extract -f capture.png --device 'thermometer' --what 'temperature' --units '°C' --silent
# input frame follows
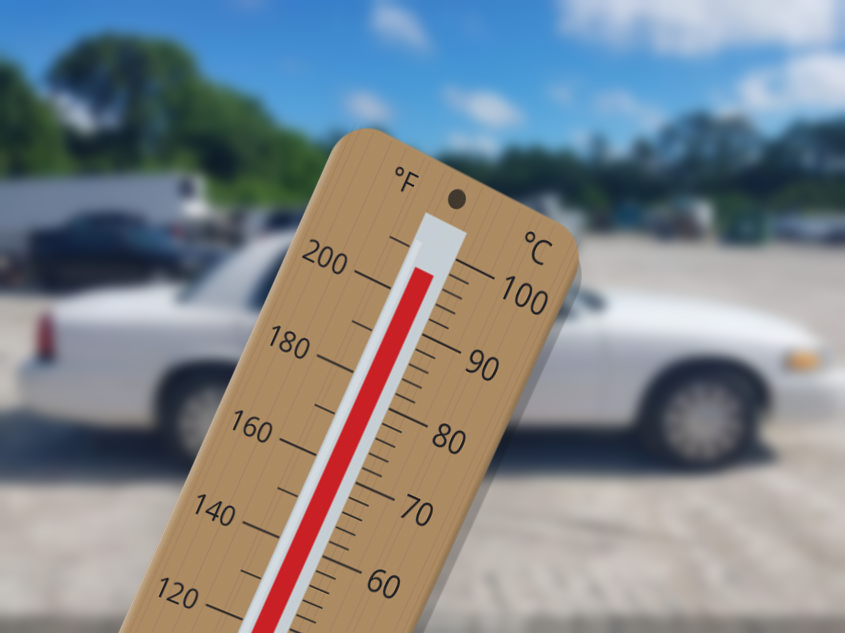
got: 97 °C
